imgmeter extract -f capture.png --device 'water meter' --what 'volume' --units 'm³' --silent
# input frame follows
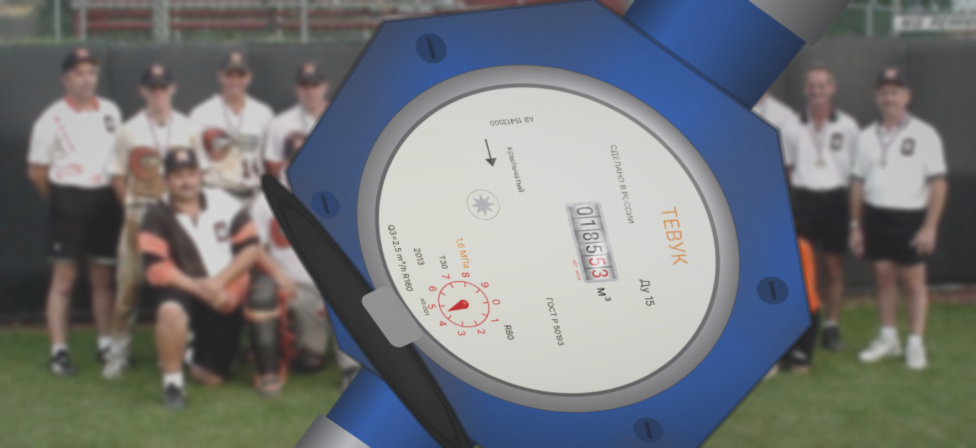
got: 185.534 m³
